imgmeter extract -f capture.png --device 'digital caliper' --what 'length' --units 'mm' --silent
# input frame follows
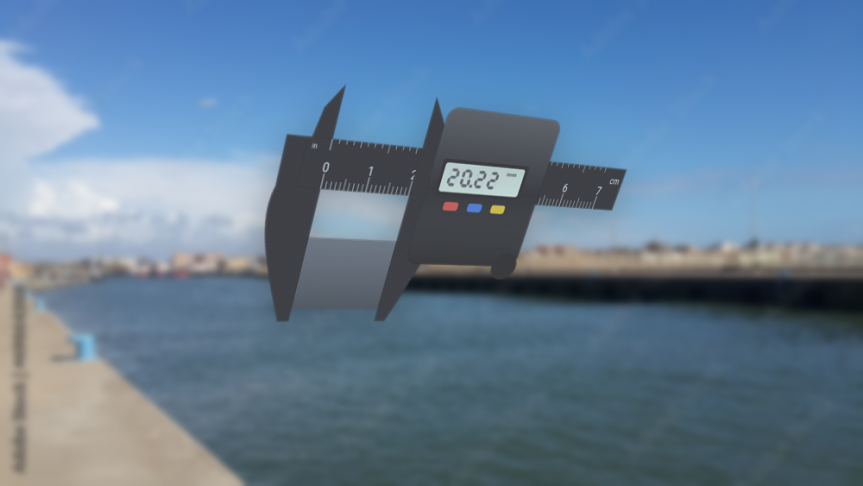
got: 20.22 mm
